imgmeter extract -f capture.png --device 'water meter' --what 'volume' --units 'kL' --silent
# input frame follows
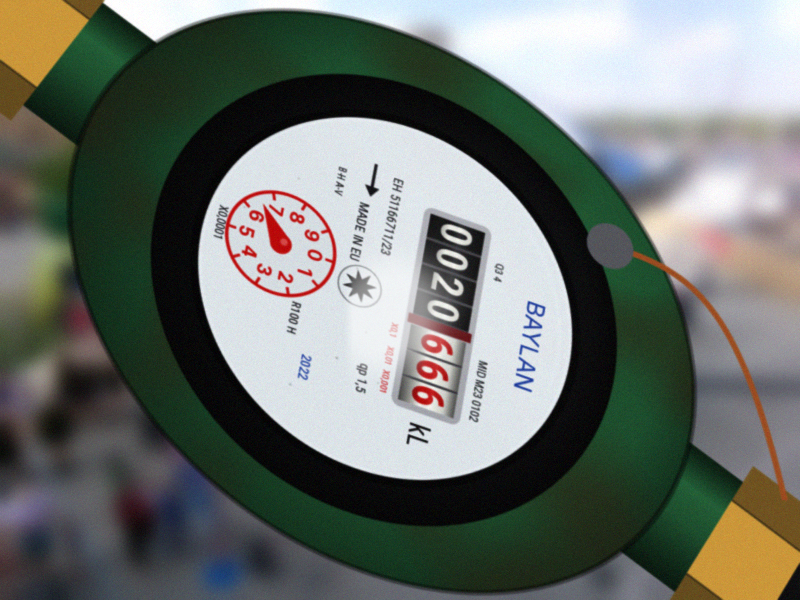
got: 20.6666 kL
